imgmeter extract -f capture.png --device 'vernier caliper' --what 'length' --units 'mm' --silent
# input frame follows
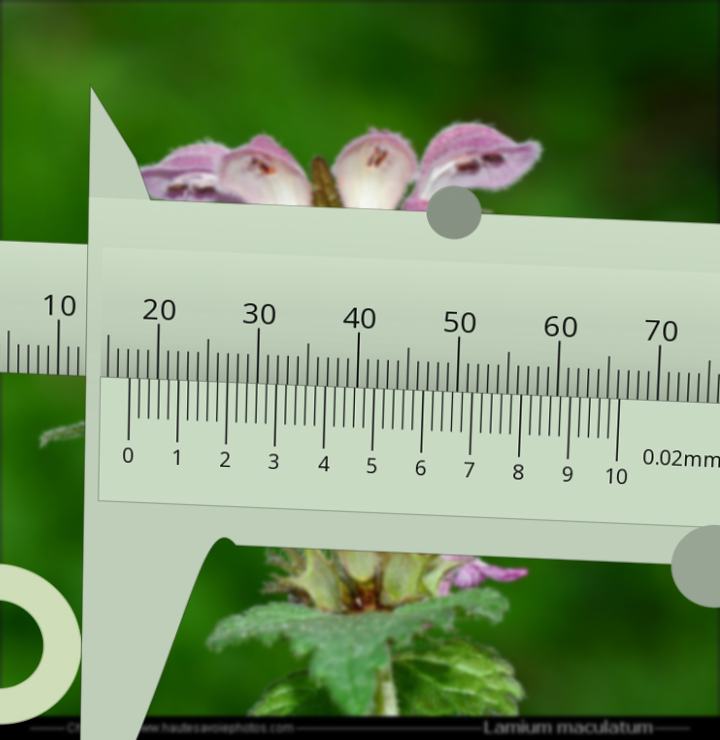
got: 17.2 mm
